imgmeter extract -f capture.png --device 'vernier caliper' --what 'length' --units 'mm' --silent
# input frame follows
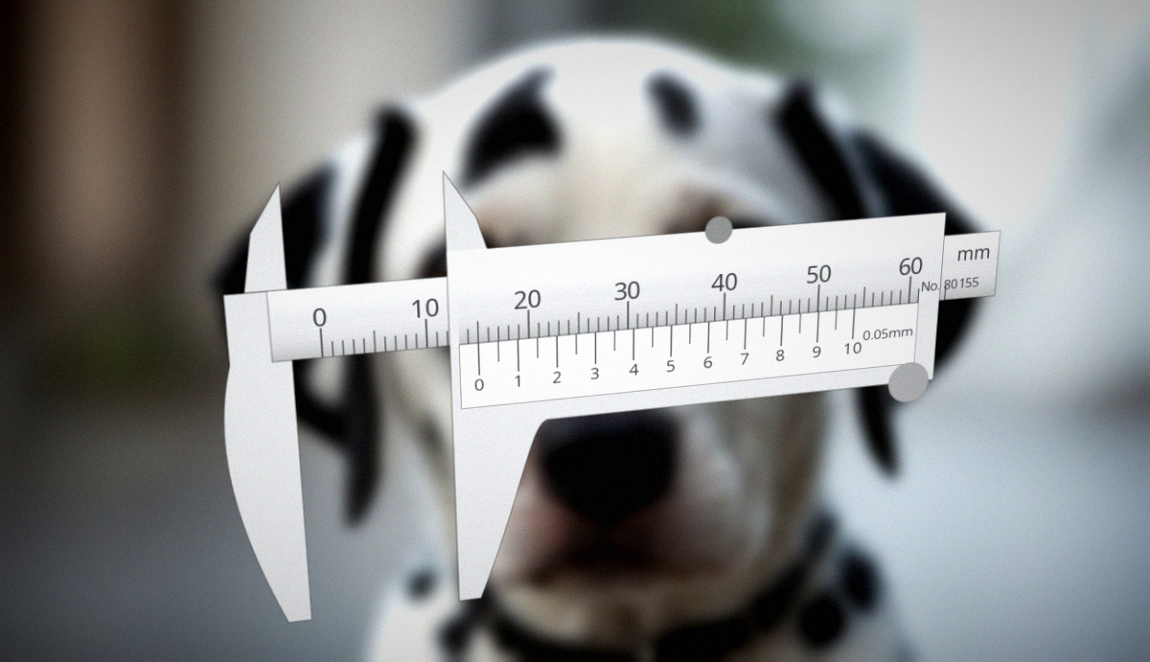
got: 15.0 mm
